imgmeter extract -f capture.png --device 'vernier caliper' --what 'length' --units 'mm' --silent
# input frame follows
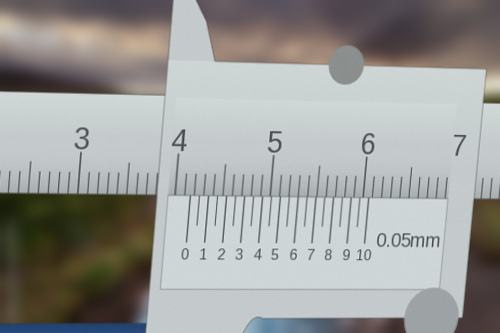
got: 41.6 mm
